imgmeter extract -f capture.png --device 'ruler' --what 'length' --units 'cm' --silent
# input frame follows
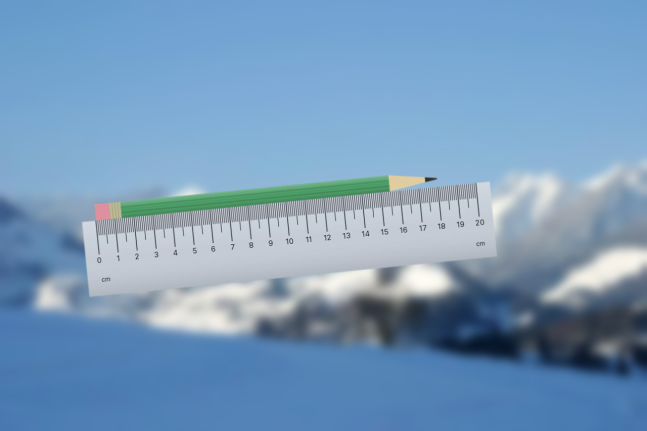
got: 18 cm
